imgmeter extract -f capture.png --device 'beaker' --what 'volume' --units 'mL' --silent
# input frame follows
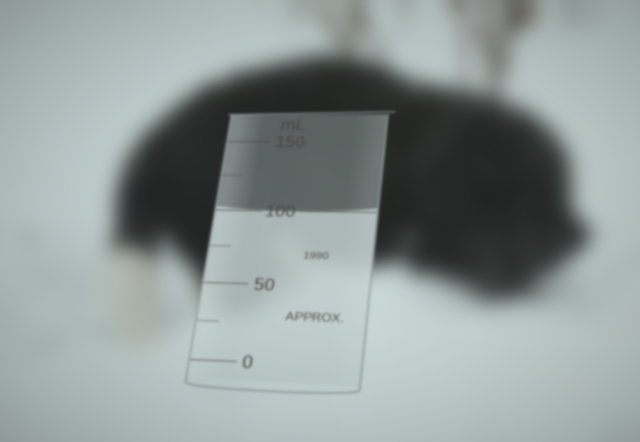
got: 100 mL
